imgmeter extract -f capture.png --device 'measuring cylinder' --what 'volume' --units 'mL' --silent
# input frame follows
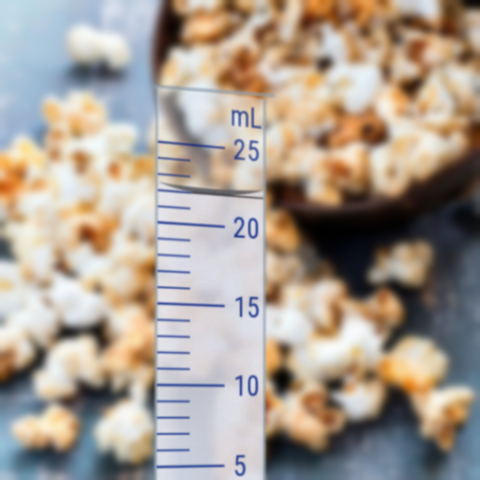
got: 22 mL
